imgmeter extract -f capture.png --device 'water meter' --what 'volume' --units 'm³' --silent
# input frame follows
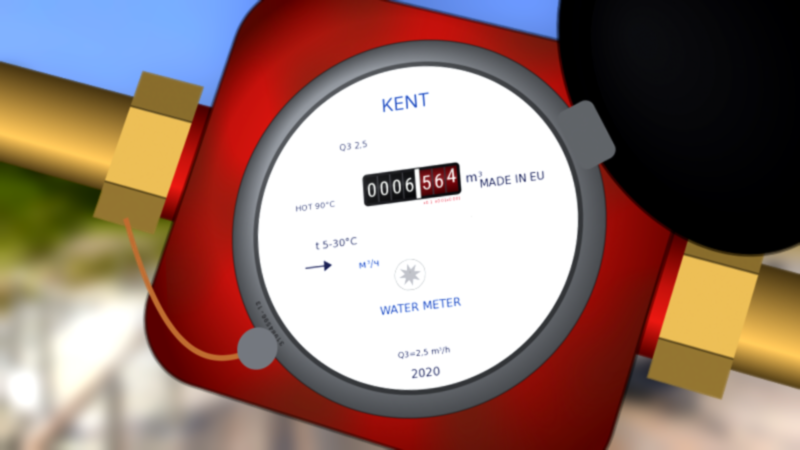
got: 6.564 m³
